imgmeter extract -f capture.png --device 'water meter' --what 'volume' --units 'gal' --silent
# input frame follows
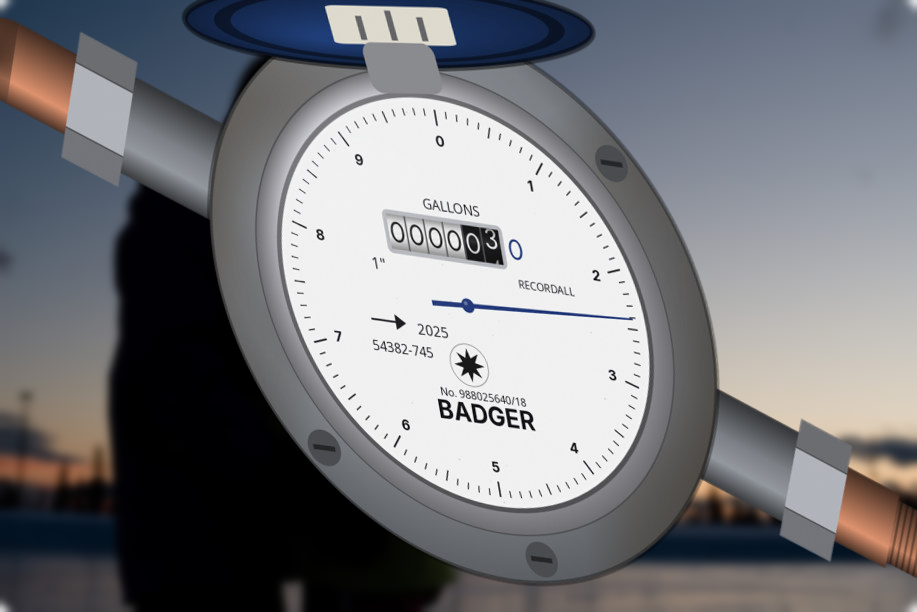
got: 32.4 gal
